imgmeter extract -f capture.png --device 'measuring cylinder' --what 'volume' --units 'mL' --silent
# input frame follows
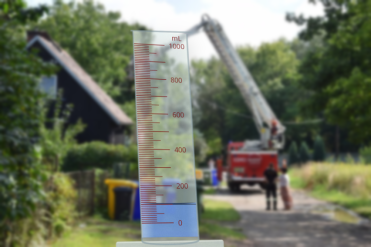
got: 100 mL
